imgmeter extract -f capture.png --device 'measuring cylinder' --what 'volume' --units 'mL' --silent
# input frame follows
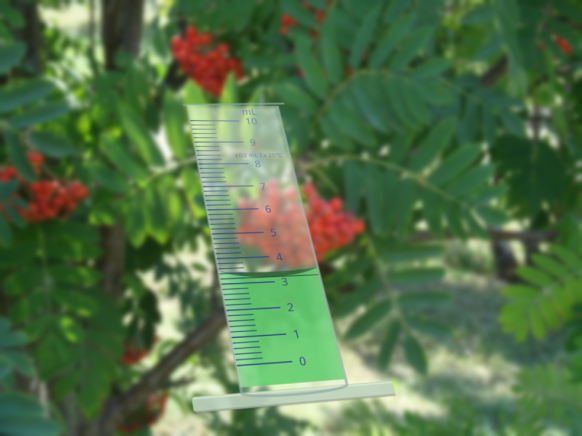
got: 3.2 mL
